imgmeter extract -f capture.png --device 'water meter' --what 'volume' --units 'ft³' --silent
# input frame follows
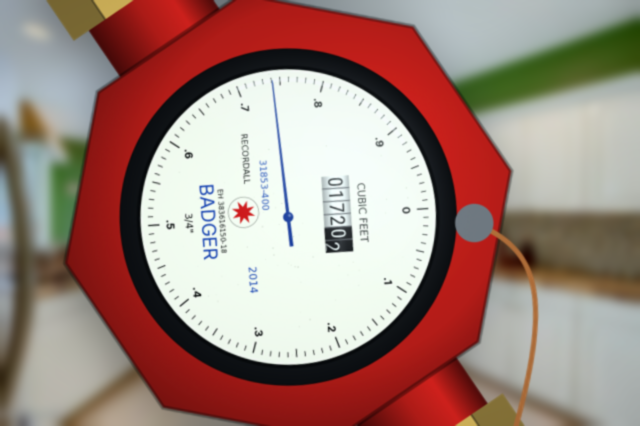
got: 17201.74 ft³
